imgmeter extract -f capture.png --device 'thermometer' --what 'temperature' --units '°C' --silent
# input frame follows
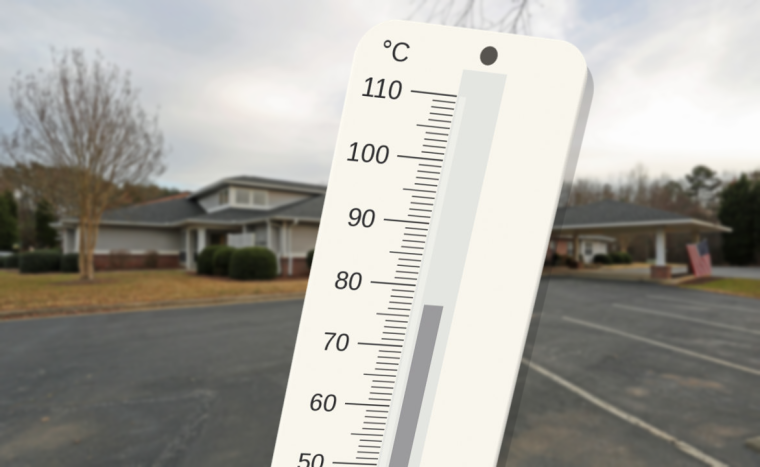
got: 77 °C
